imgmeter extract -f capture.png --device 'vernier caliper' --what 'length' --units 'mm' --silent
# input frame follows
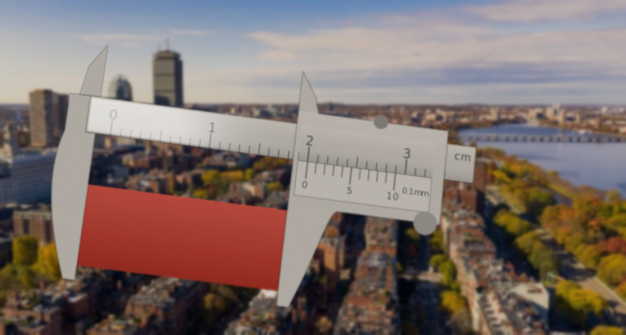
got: 20.0 mm
